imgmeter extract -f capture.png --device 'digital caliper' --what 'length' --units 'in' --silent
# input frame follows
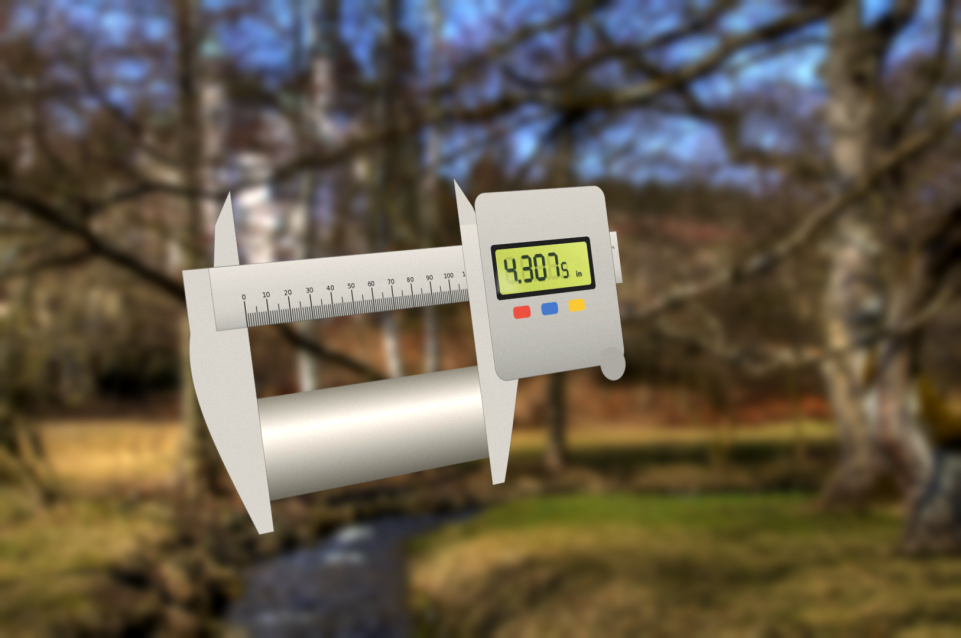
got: 4.3075 in
